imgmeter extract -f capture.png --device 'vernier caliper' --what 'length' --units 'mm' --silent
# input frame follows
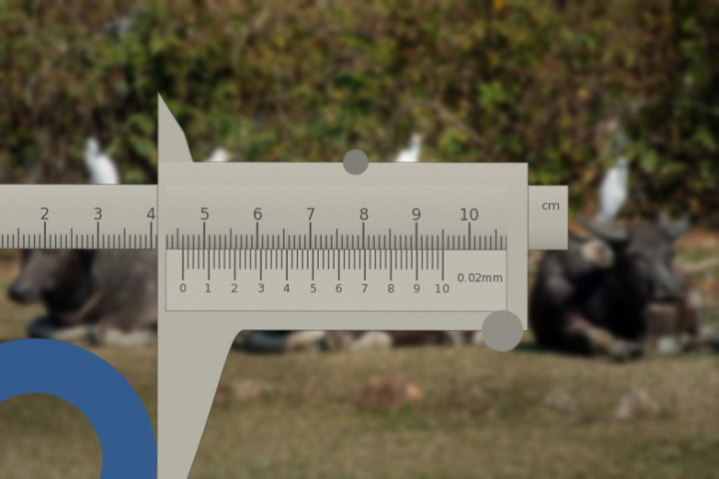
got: 46.0 mm
